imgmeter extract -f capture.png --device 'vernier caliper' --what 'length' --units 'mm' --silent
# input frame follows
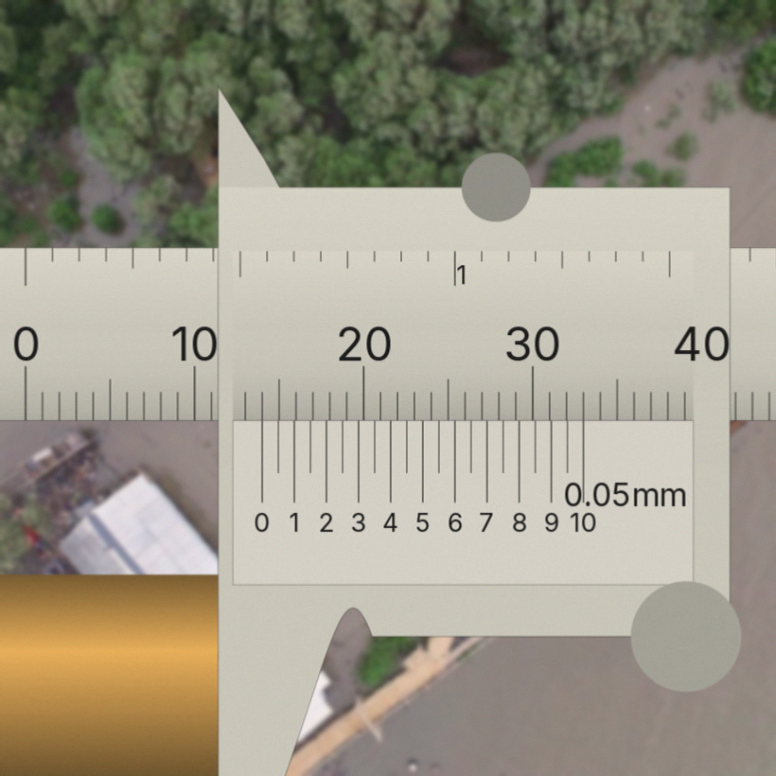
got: 14.0 mm
